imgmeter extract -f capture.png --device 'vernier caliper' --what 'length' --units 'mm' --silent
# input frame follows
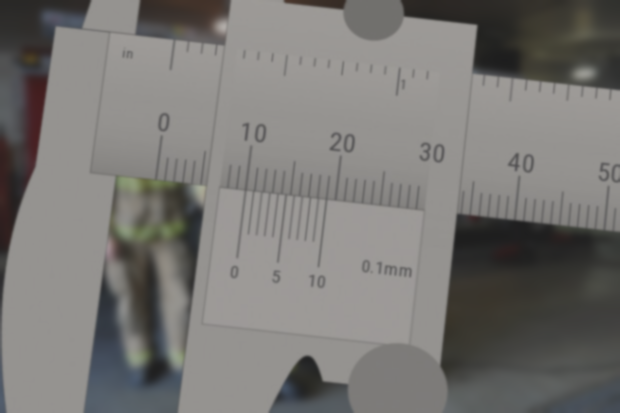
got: 10.0 mm
